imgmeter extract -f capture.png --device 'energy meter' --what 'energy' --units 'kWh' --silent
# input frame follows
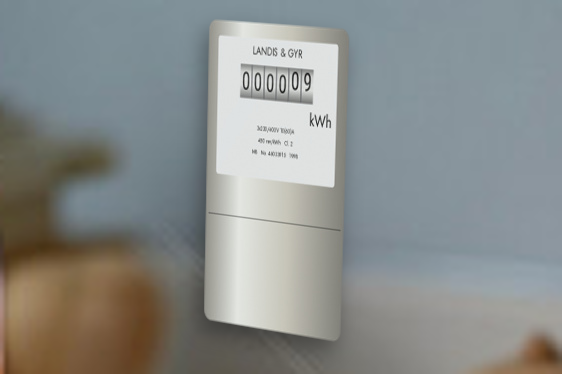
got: 9 kWh
